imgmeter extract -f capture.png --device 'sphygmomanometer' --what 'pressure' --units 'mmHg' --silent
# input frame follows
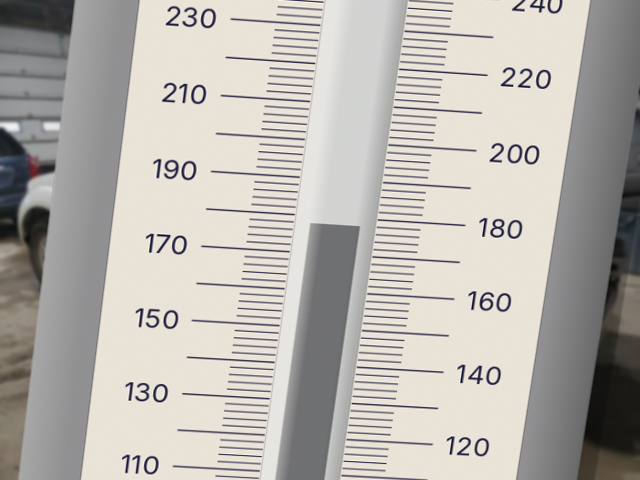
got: 178 mmHg
